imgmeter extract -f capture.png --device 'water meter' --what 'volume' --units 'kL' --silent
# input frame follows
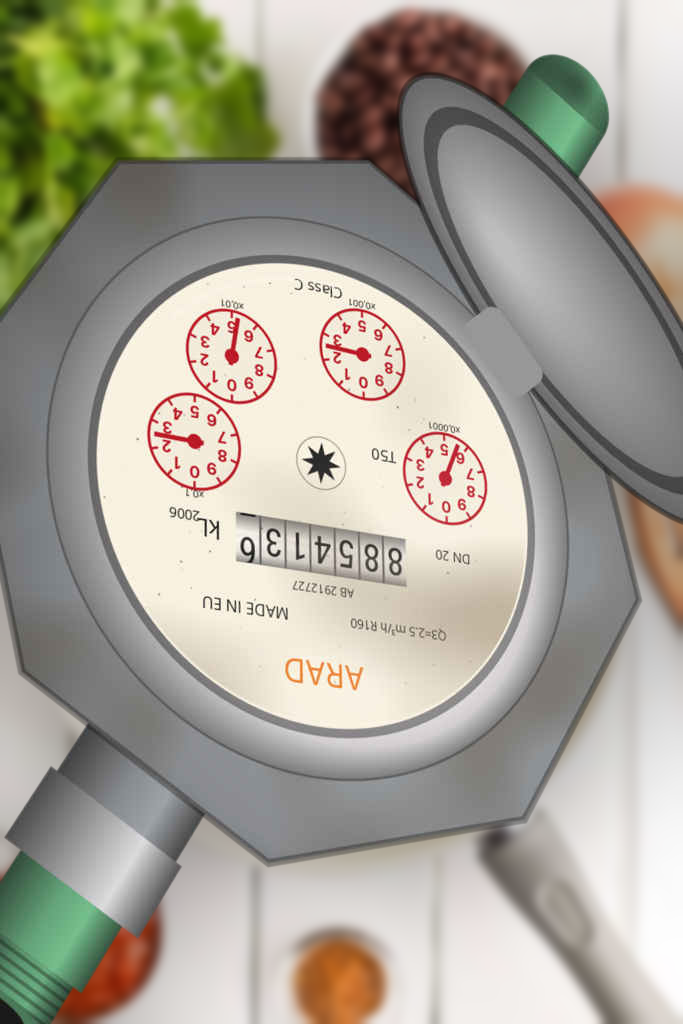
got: 8854136.2525 kL
